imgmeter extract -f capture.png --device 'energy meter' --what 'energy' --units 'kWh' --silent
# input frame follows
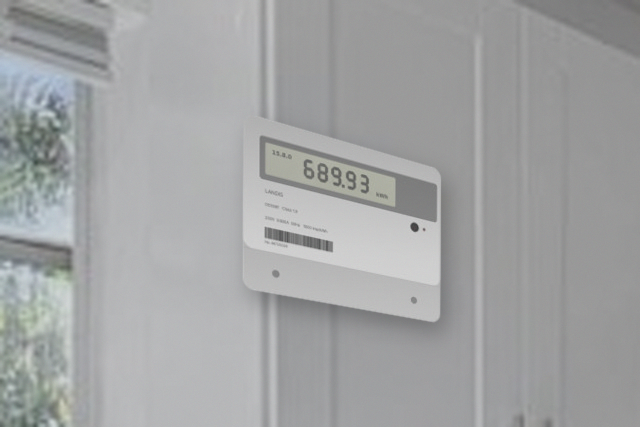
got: 689.93 kWh
